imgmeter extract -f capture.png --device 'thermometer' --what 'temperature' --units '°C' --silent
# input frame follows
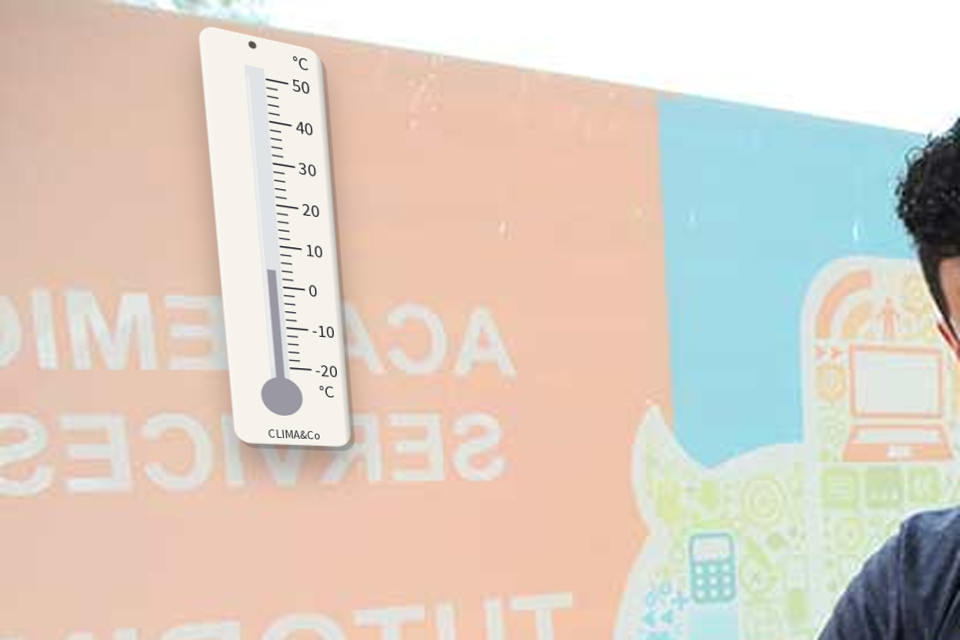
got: 4 °C
